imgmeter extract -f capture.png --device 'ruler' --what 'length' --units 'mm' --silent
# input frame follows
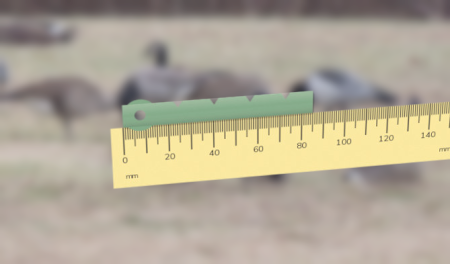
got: 85 mm
